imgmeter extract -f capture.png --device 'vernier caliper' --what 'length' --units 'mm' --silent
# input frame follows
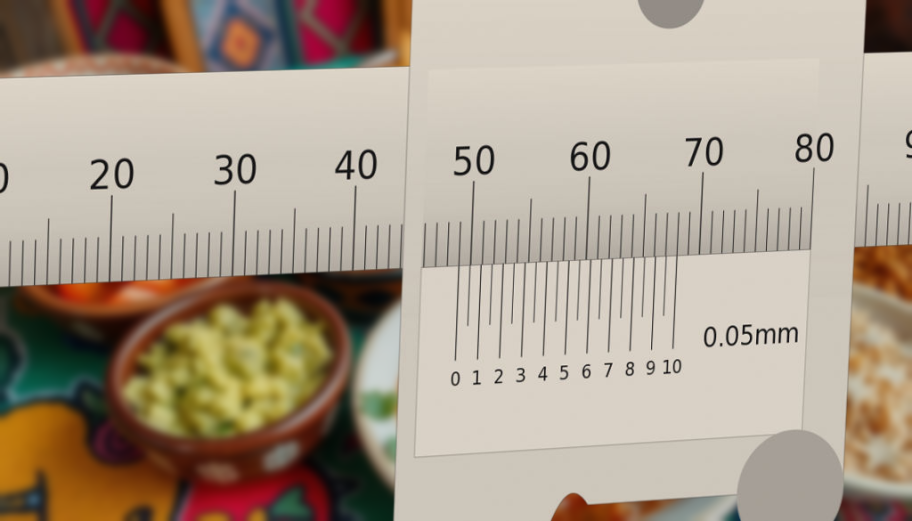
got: 49.0 mm
